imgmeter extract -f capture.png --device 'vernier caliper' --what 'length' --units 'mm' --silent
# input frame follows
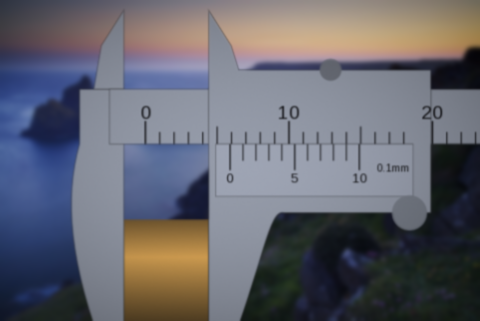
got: 5.9 mm
